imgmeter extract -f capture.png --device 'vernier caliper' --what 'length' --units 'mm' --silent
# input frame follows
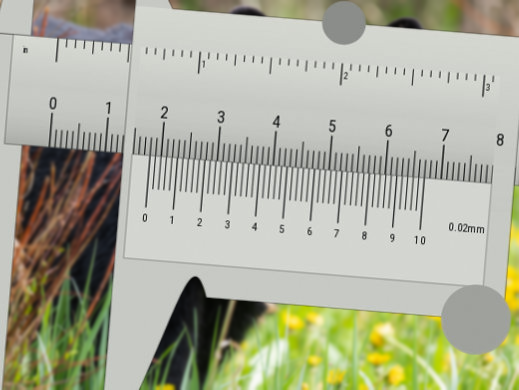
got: 18.0 mm
